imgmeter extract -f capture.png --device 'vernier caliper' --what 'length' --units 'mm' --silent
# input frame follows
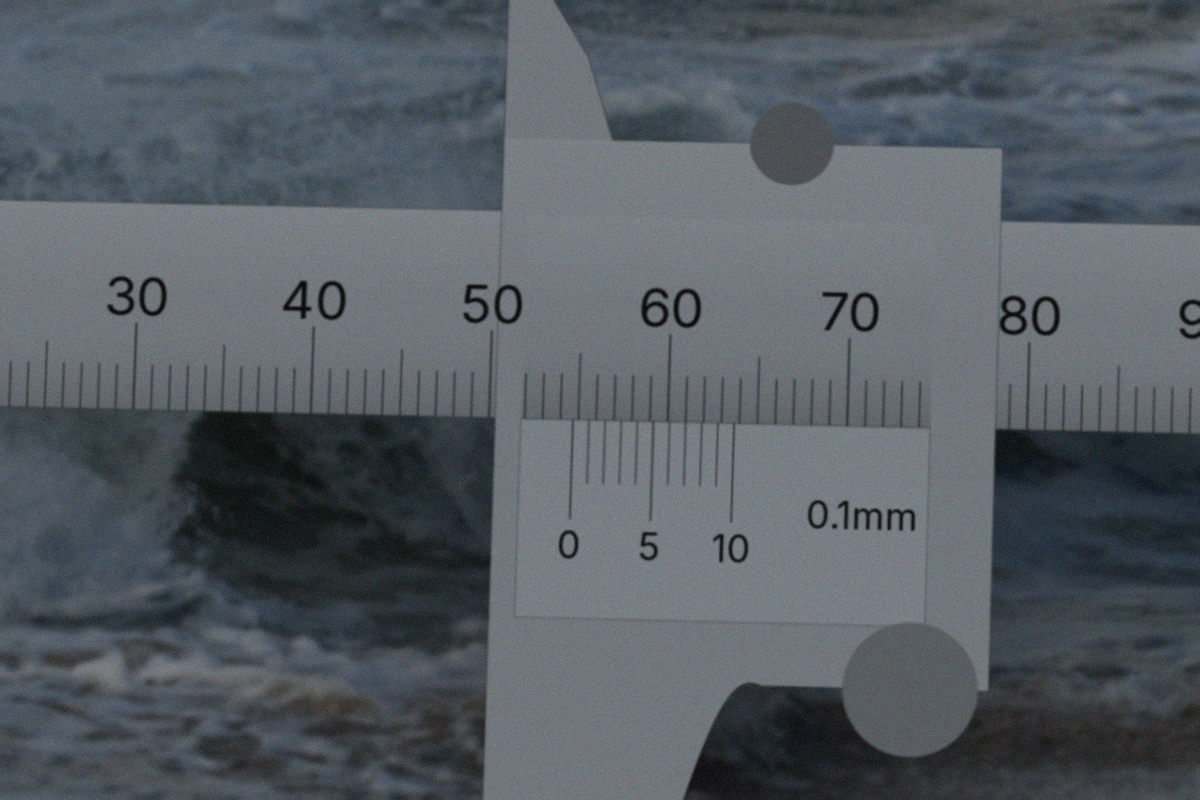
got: 54.7 mm
